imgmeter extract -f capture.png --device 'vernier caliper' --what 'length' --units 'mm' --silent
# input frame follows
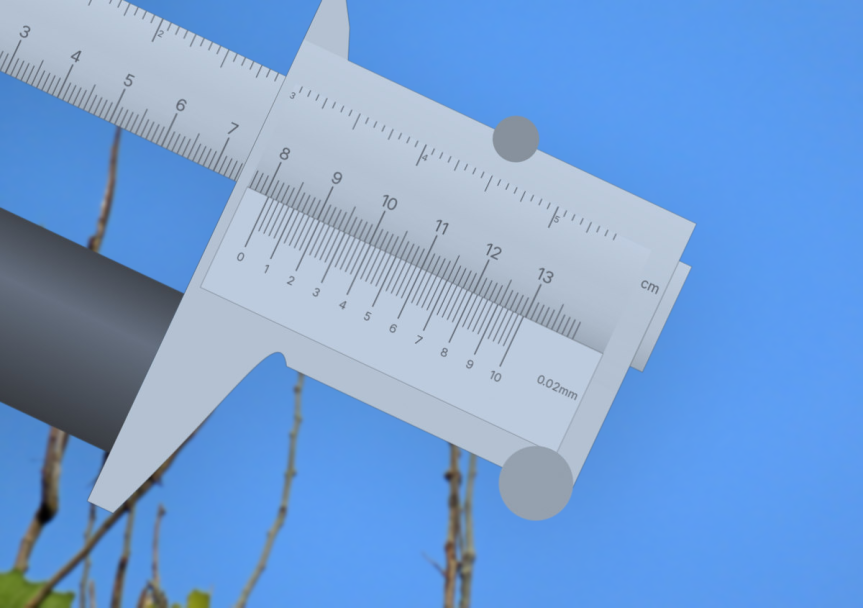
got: 80.6 mm
